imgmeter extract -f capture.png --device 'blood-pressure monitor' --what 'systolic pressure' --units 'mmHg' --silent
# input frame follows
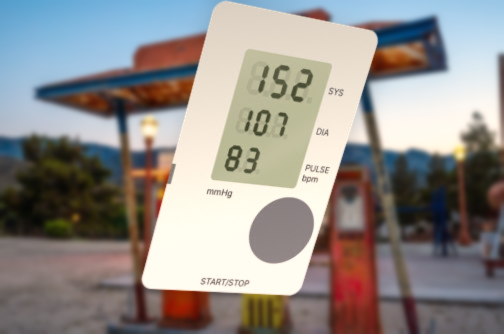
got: 152 mmHg
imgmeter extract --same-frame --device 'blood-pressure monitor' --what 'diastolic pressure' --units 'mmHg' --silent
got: 107 mmHg
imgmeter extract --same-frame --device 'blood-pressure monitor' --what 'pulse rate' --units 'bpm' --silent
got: 83 bpm
